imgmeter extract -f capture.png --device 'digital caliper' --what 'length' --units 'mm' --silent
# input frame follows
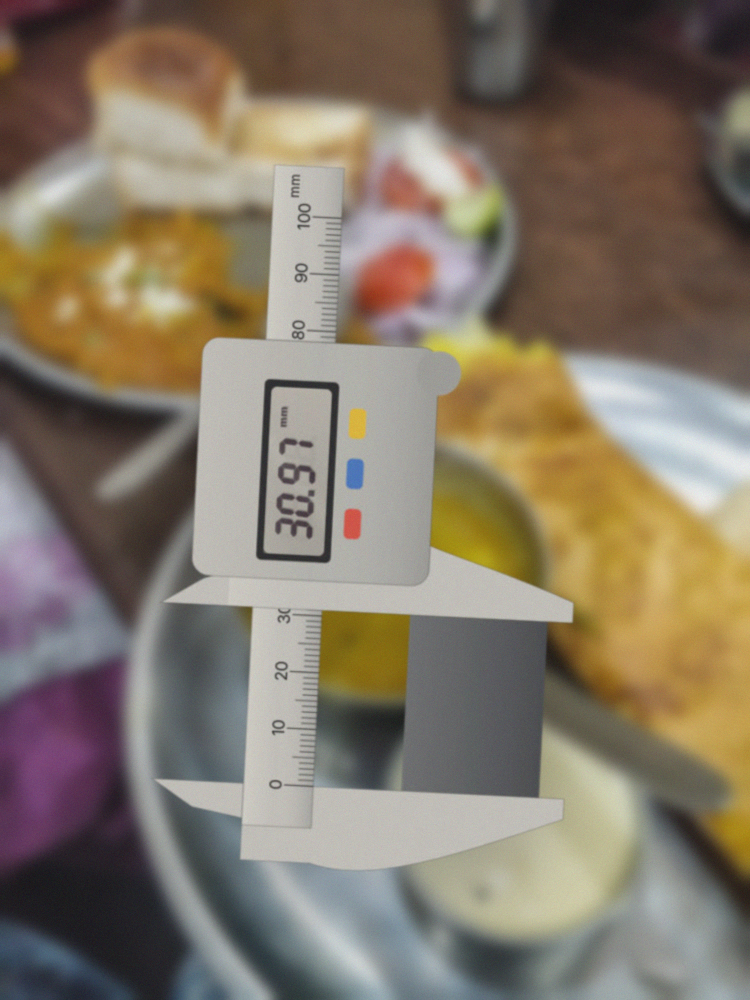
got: 30.97 mm
